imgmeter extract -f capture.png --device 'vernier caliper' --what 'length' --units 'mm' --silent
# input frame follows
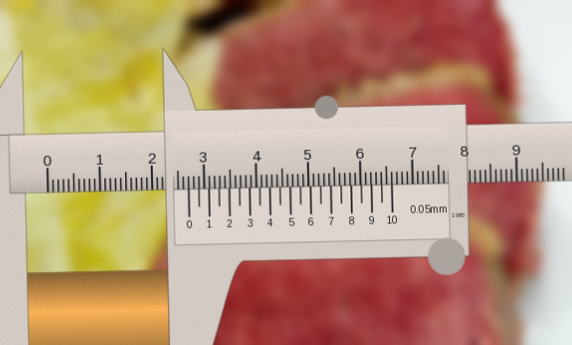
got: 27.0 mm
